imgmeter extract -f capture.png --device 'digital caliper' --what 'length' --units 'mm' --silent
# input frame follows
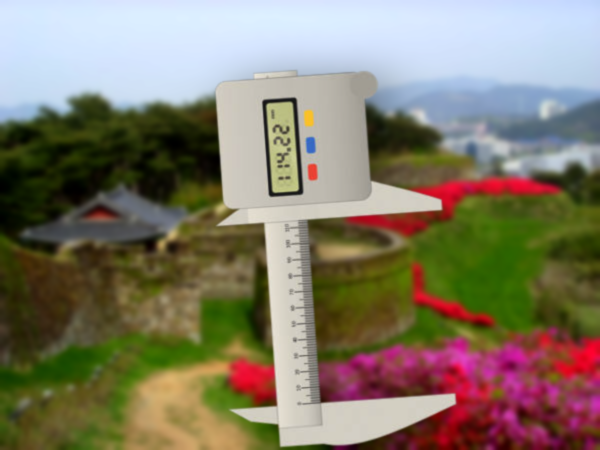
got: 114.22 mm
